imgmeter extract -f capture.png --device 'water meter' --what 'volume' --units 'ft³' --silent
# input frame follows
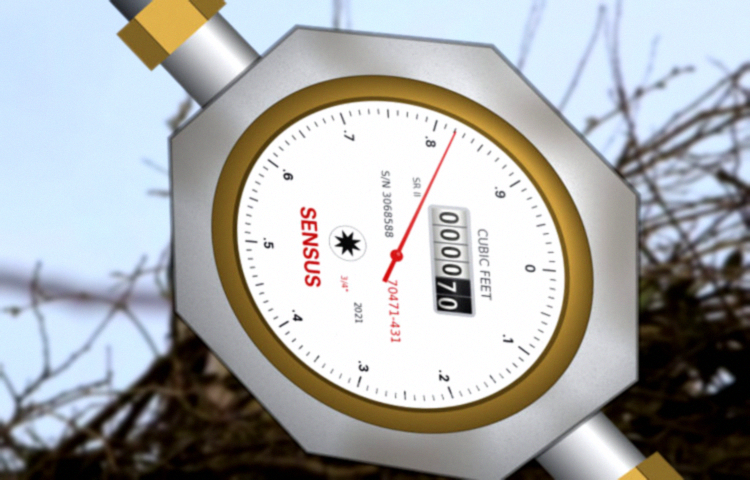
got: 69.82 ft³
